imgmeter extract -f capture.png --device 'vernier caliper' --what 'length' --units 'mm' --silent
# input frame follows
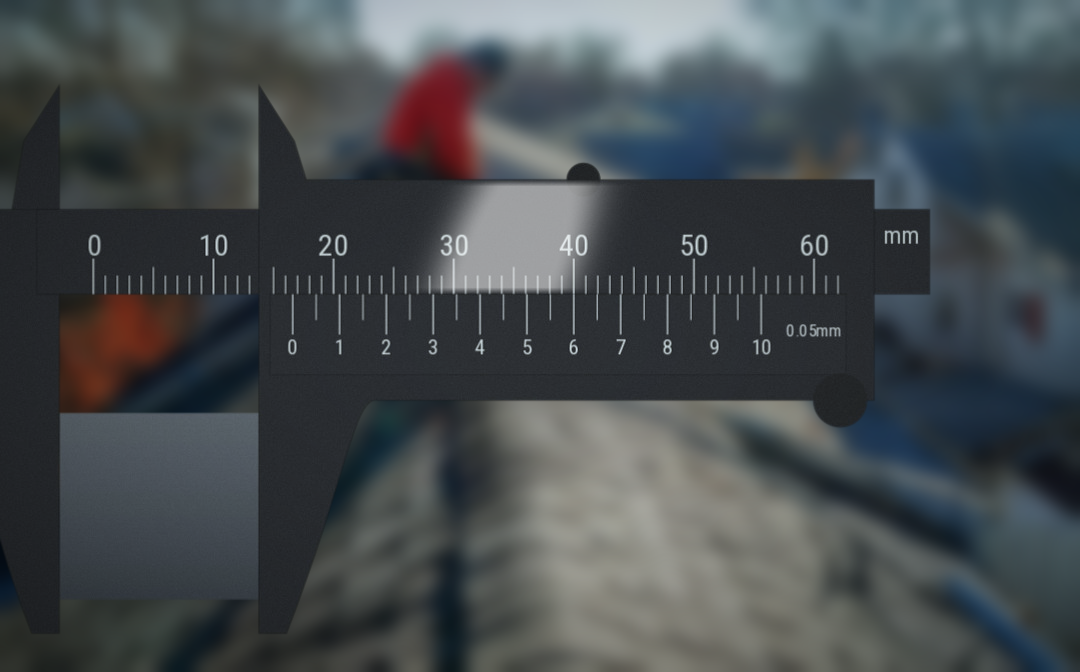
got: 16.6 mm
